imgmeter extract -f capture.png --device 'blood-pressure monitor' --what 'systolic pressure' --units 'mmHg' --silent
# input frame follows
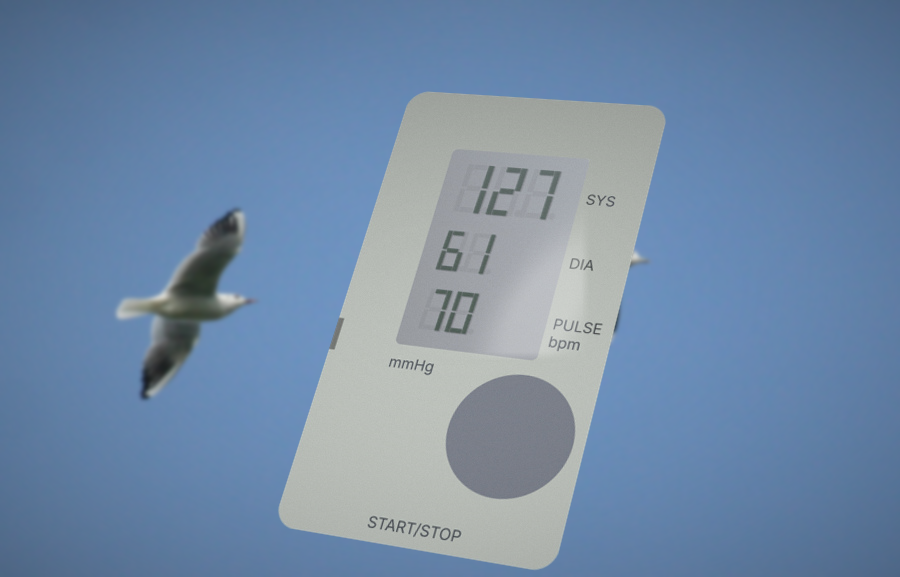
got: 127 mmHg
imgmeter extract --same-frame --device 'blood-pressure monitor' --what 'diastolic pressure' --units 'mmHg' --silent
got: 61 mmHg
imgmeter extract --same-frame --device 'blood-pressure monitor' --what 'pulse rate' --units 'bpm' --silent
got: 70 bpm
